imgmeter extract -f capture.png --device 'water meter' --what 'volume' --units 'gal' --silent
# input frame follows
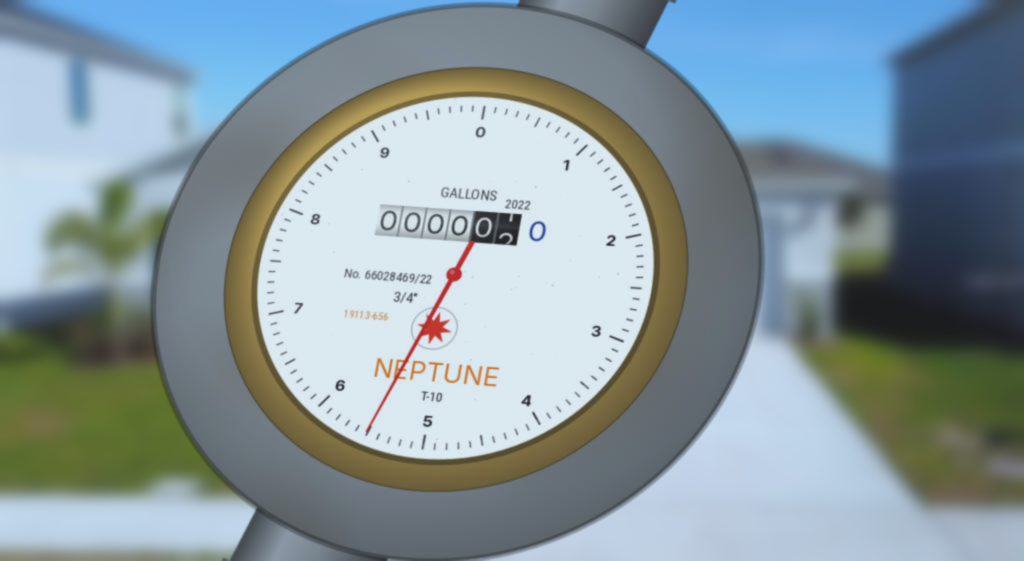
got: 15.5 gal
